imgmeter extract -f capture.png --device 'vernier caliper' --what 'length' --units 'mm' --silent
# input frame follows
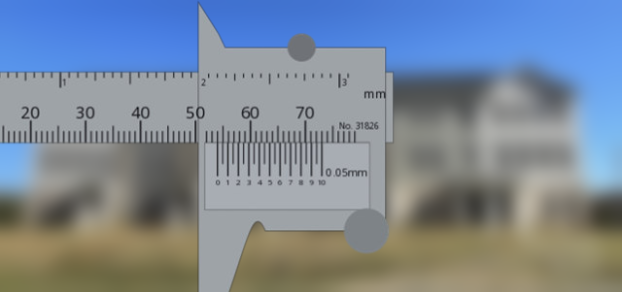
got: 54.0 mm
